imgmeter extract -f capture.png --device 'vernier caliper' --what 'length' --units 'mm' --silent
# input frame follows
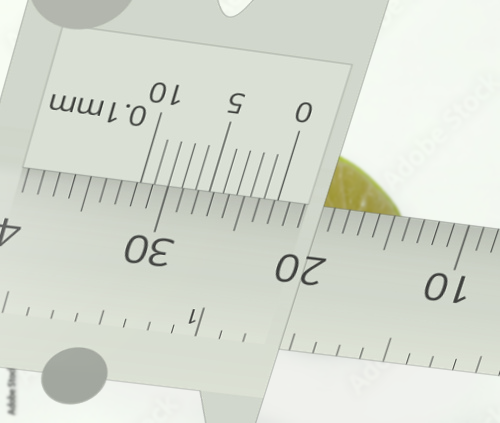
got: 22.8 mm
